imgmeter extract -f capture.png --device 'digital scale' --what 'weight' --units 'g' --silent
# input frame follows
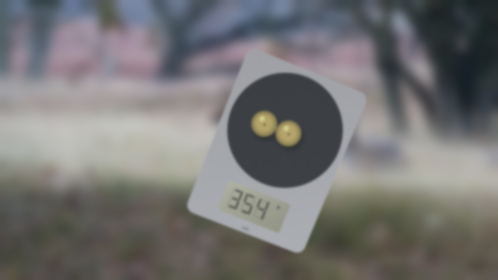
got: 354 g
